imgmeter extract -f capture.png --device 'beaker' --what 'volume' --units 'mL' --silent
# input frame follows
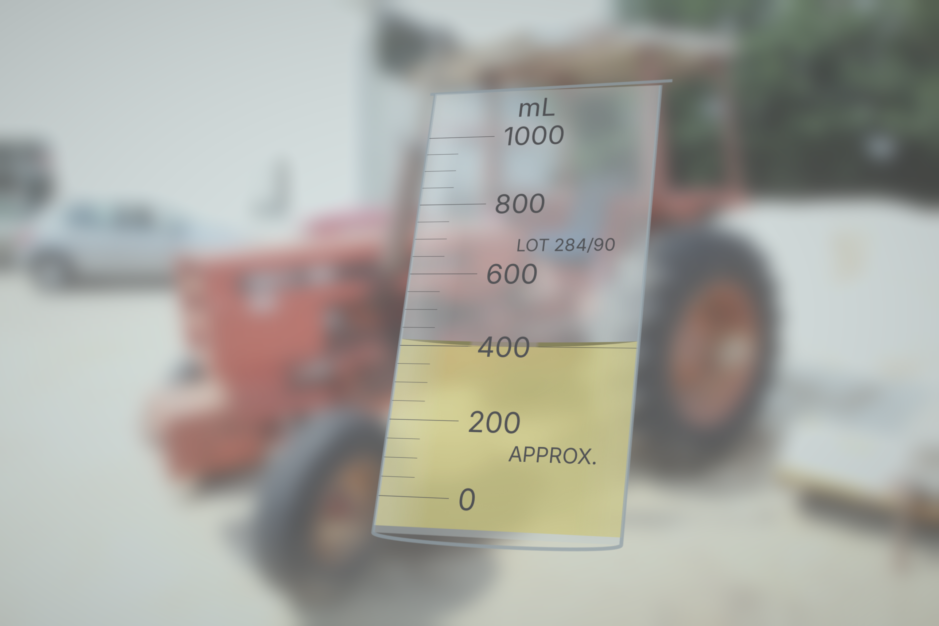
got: 400 mL
